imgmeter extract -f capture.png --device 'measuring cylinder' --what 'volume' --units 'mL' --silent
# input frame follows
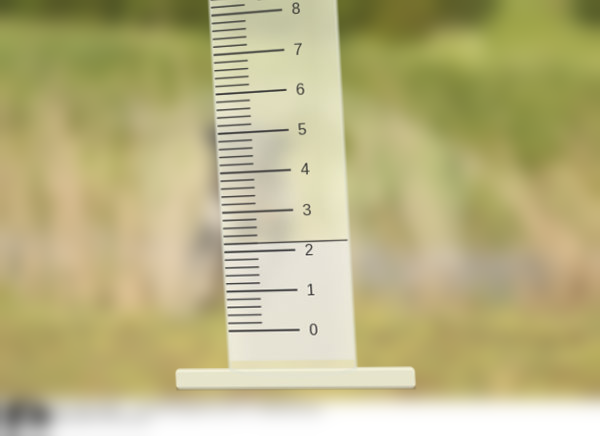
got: 2.2 mL
